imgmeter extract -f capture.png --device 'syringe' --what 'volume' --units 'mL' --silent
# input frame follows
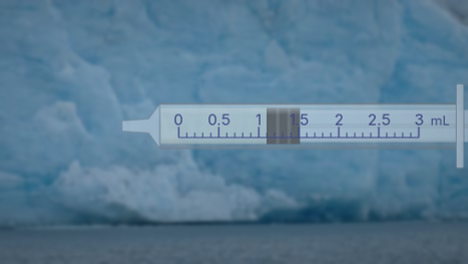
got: 1.1 mL
